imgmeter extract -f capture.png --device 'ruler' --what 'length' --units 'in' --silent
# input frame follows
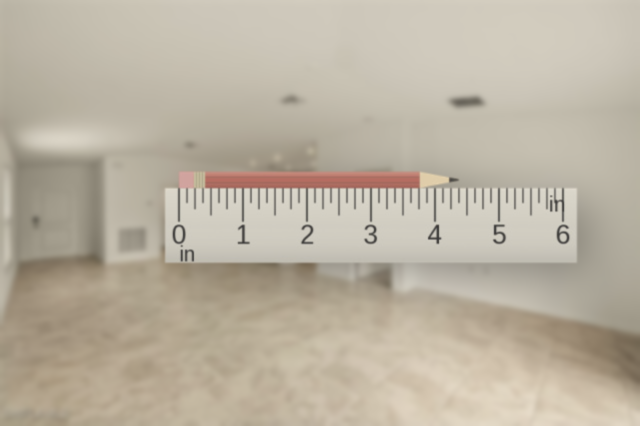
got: 4.375 in
